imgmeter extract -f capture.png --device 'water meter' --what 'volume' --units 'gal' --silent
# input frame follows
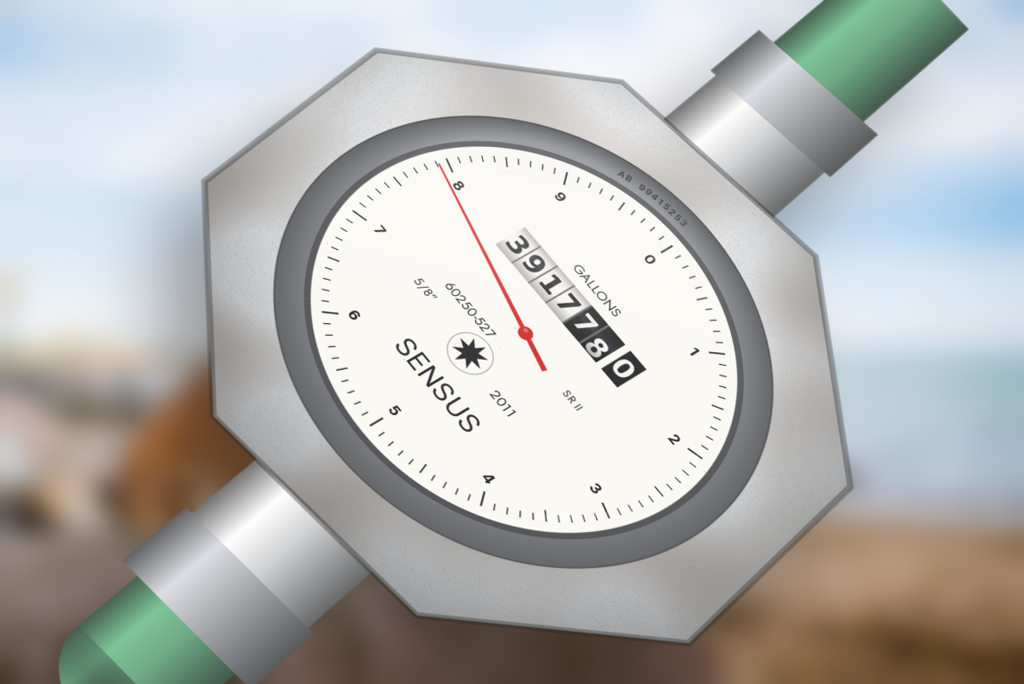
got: 3917777.9 gal
